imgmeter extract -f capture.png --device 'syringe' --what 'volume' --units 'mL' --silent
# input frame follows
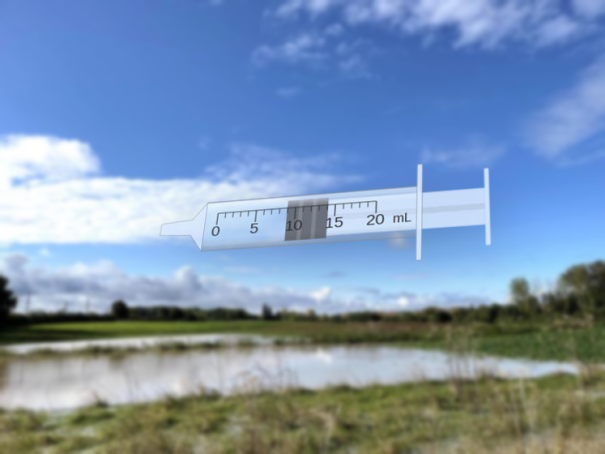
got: 9 mL
